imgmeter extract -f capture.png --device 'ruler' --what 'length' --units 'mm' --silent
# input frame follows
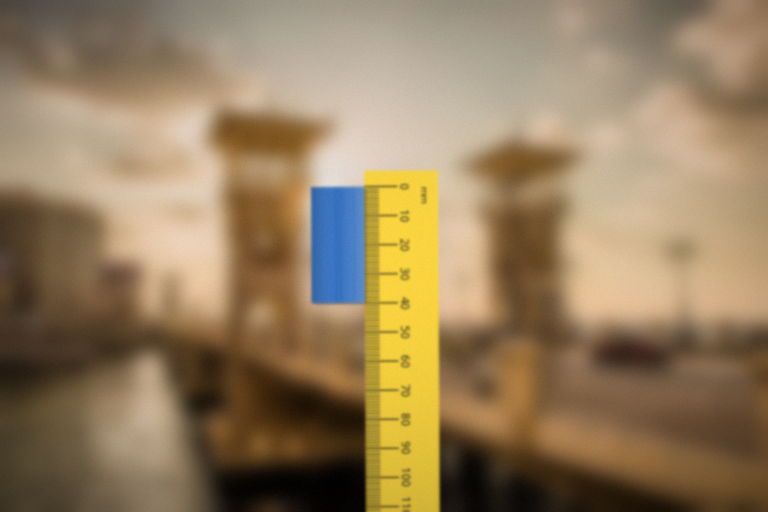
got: 40 mm
